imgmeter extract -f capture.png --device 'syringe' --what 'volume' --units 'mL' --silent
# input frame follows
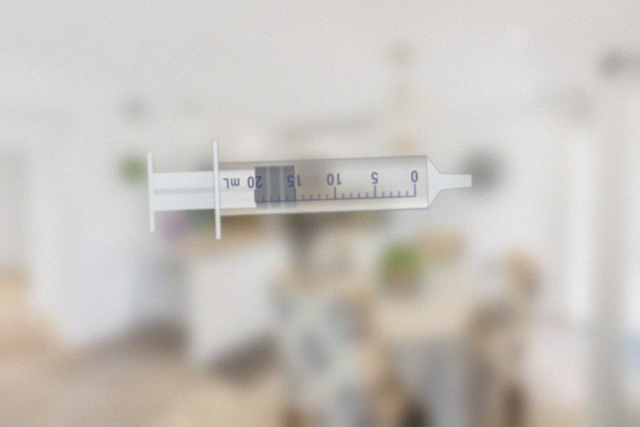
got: 15 mL
